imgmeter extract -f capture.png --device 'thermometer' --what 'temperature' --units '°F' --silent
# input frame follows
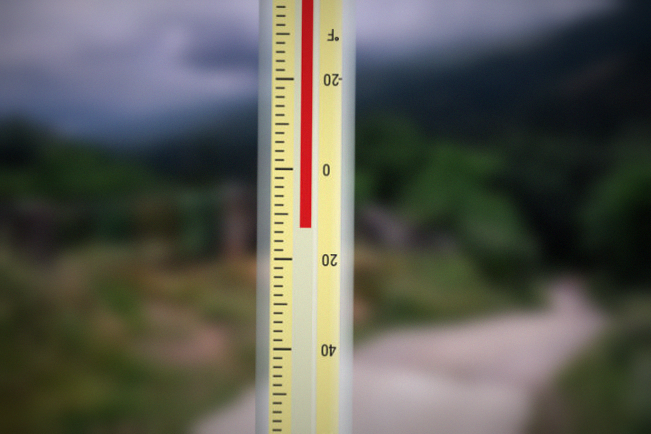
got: 13 °F
